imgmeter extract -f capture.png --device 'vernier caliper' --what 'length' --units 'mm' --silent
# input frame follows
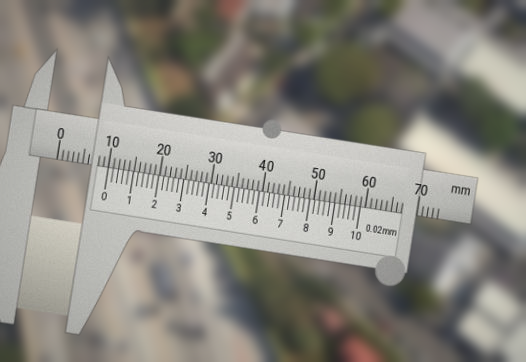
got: 10.0 mm
